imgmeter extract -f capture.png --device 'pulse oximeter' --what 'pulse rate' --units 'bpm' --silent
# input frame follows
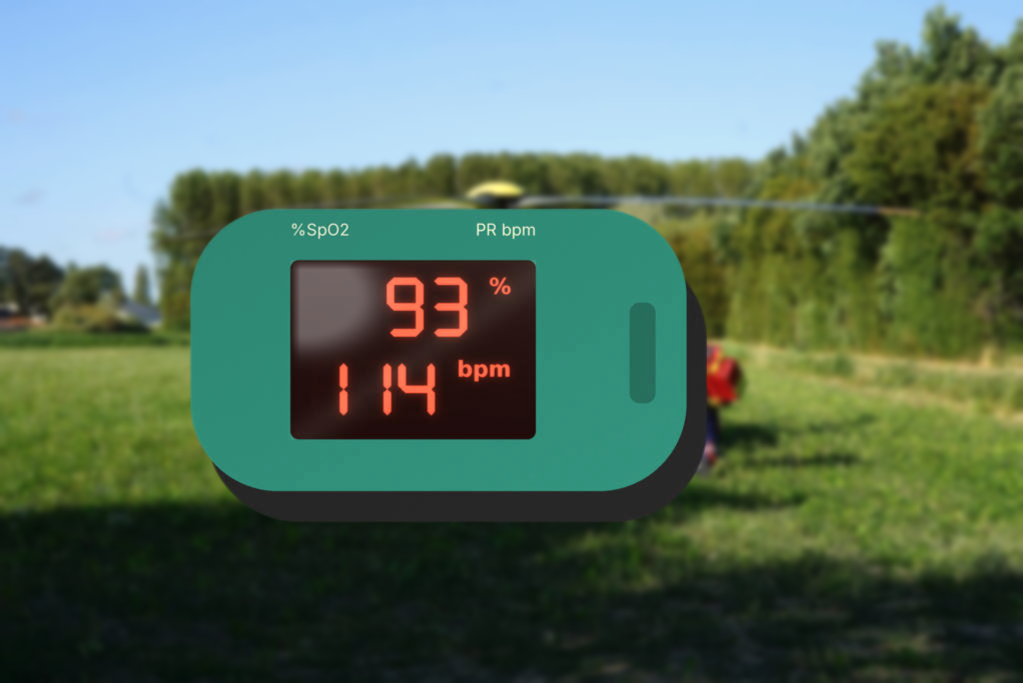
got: 114 bpm
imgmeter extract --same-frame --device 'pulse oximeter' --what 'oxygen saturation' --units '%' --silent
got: 93 %
